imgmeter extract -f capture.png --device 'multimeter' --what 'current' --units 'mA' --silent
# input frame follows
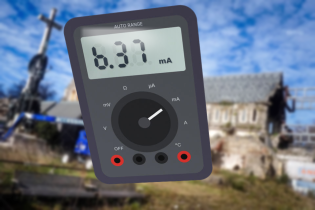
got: 6.37 mA
